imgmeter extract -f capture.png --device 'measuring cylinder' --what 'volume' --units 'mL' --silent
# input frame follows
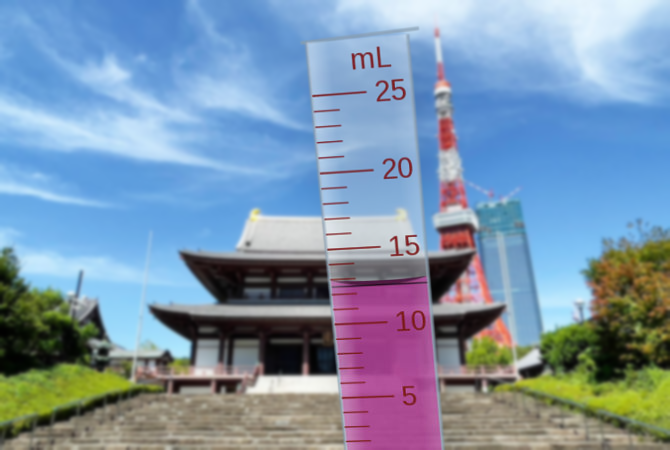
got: 12.5 mL
